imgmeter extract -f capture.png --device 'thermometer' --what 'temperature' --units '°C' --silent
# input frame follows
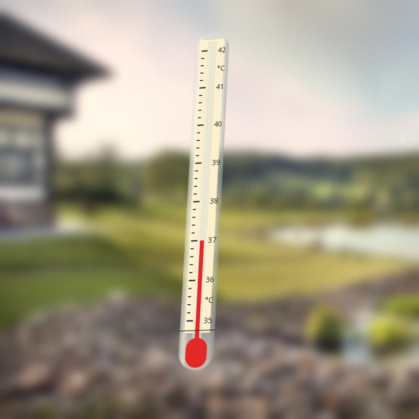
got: 37 °C
